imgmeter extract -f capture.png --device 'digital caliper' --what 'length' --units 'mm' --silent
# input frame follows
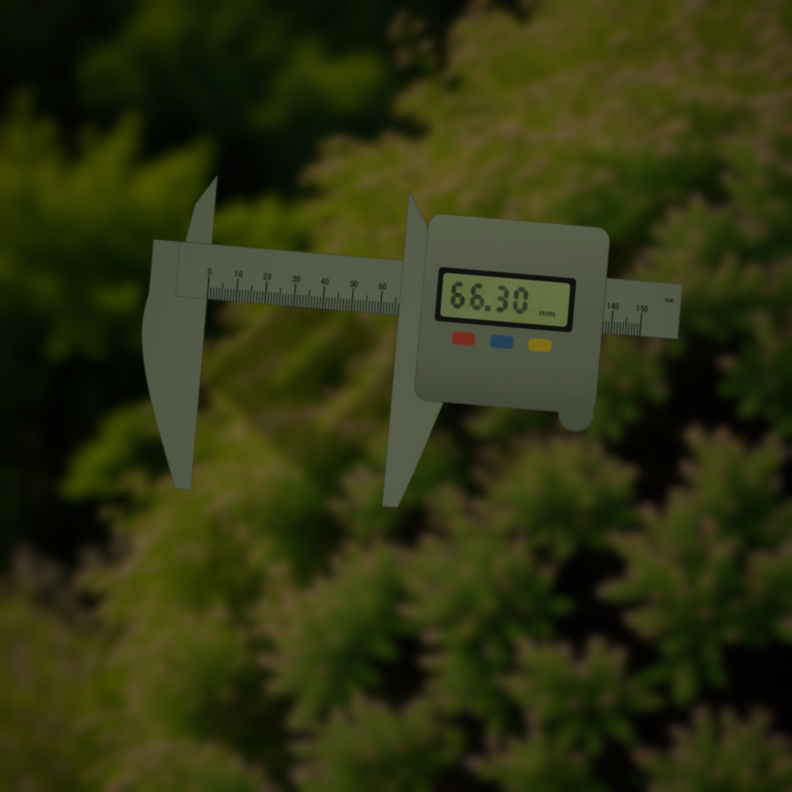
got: 66.30 mm
